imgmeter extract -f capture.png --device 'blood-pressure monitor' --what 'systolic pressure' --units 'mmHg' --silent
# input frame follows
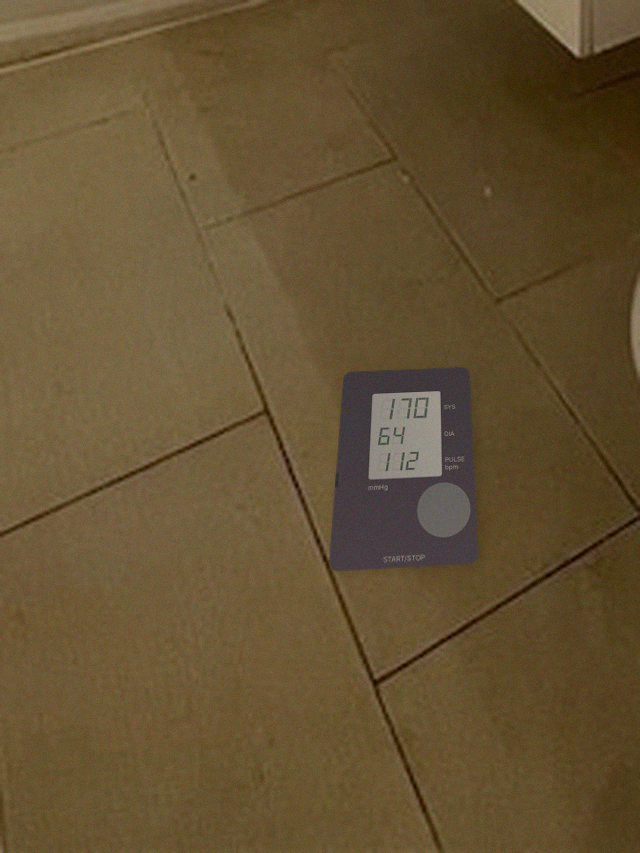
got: 170 mmHg
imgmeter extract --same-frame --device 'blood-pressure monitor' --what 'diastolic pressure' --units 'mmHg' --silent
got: 64 mmHg
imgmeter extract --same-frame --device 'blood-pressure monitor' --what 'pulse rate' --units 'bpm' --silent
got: 112 bpm
